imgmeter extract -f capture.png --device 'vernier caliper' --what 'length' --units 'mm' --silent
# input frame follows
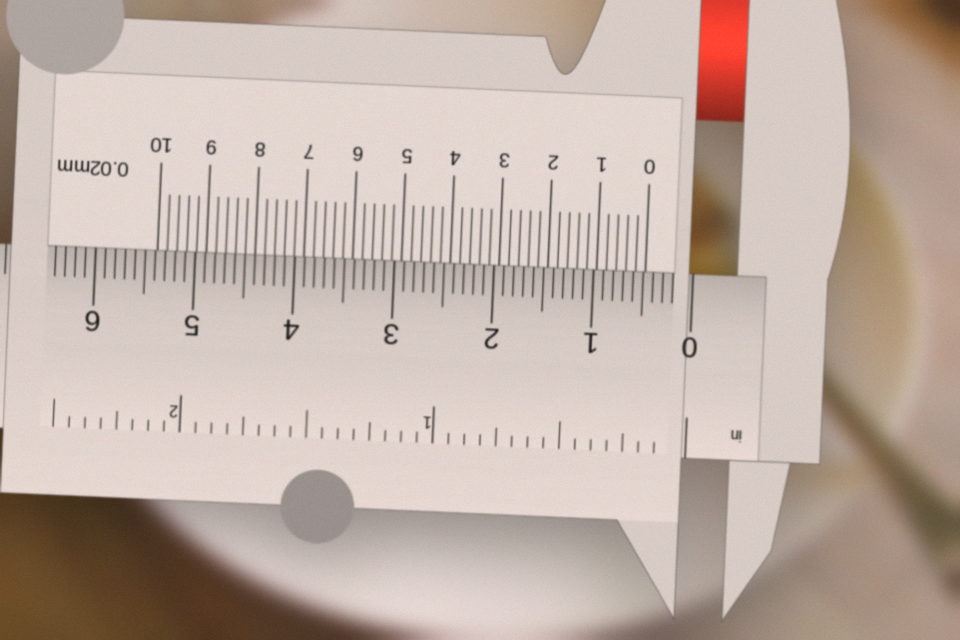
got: 4.8 mm
